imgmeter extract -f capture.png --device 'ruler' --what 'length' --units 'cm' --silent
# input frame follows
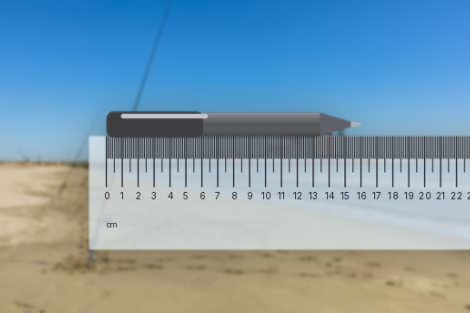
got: 16 cm
